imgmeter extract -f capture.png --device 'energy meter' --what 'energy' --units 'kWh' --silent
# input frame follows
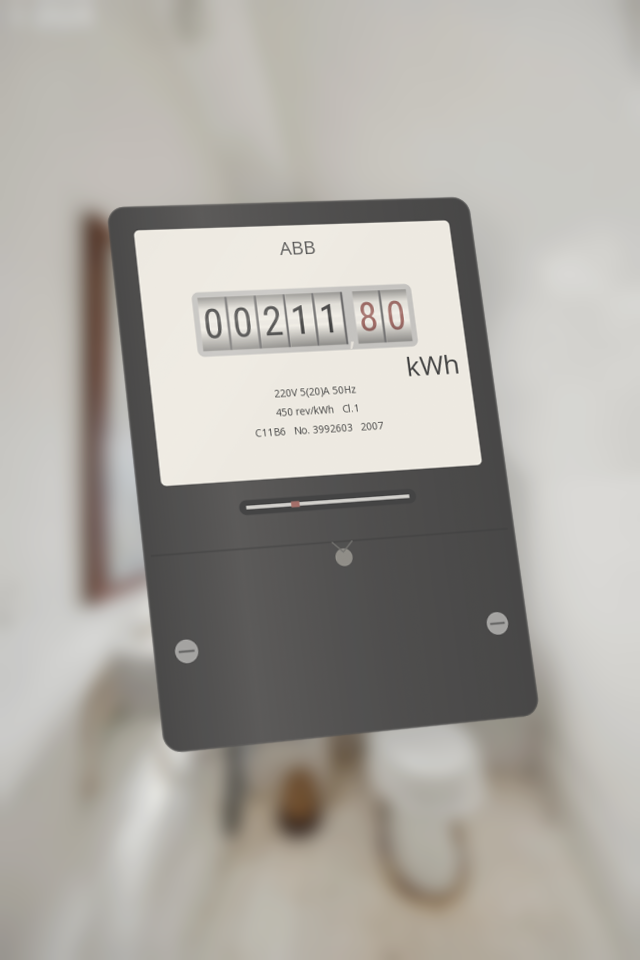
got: 211.80 kWh
